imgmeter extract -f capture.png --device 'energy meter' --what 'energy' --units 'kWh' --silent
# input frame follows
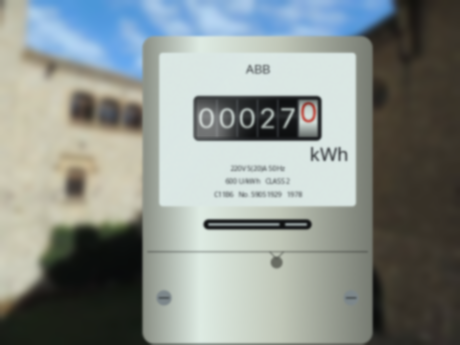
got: 27.0 kWh
